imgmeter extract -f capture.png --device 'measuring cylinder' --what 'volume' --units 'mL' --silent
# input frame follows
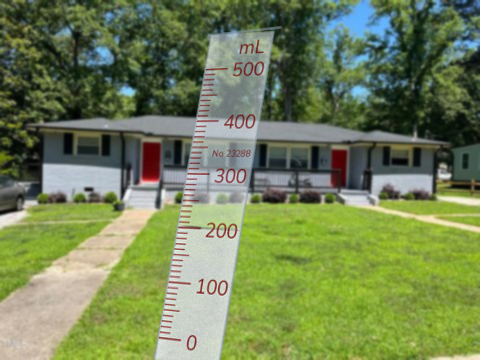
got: 200 mL
